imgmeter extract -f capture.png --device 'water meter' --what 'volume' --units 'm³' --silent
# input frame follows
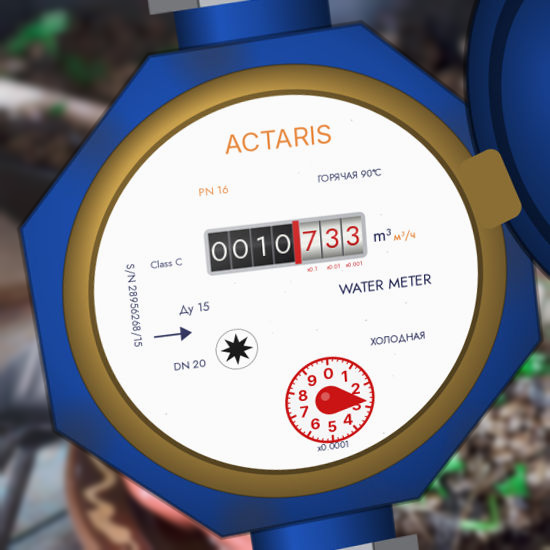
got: 10.7332 m³
